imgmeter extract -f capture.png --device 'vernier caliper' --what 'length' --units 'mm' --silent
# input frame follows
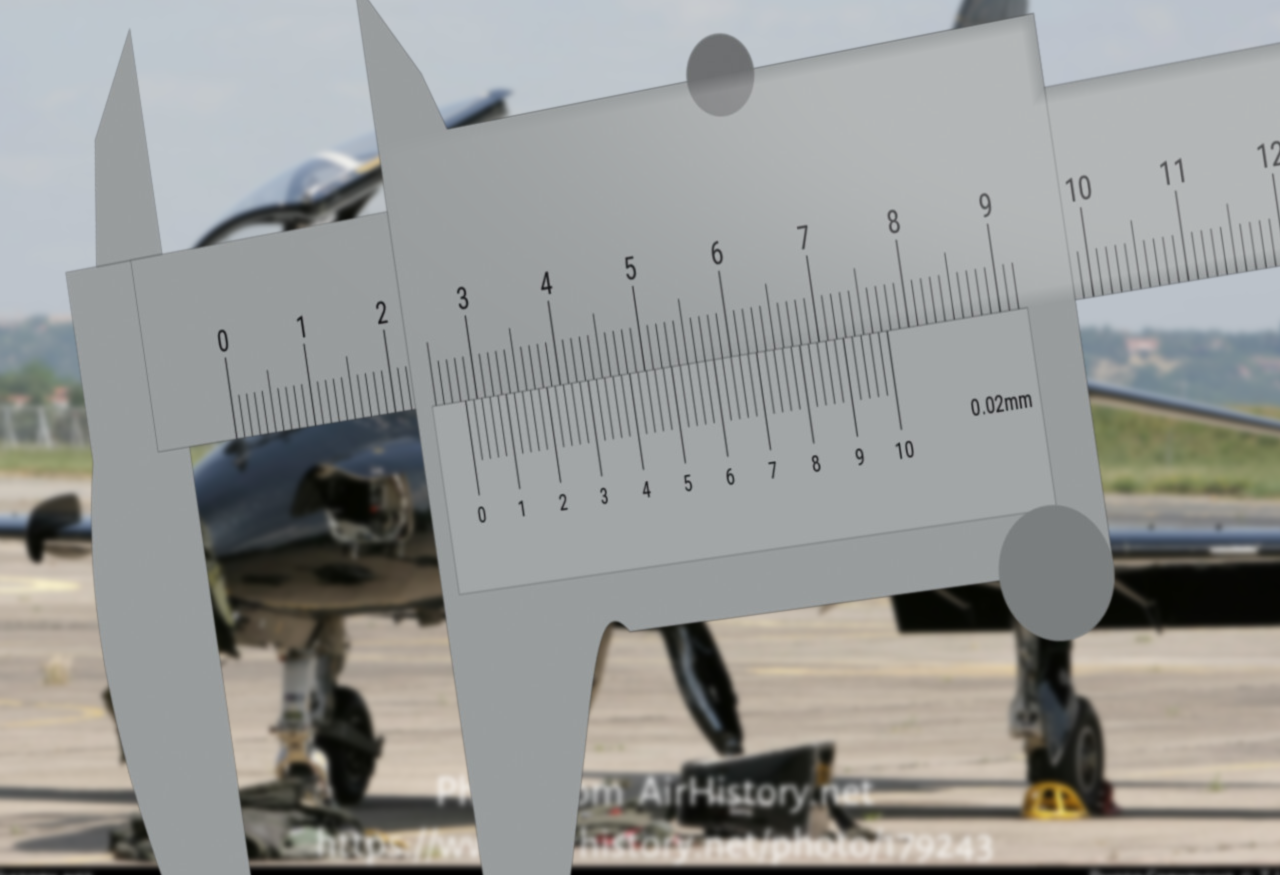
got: 28.6 mm
